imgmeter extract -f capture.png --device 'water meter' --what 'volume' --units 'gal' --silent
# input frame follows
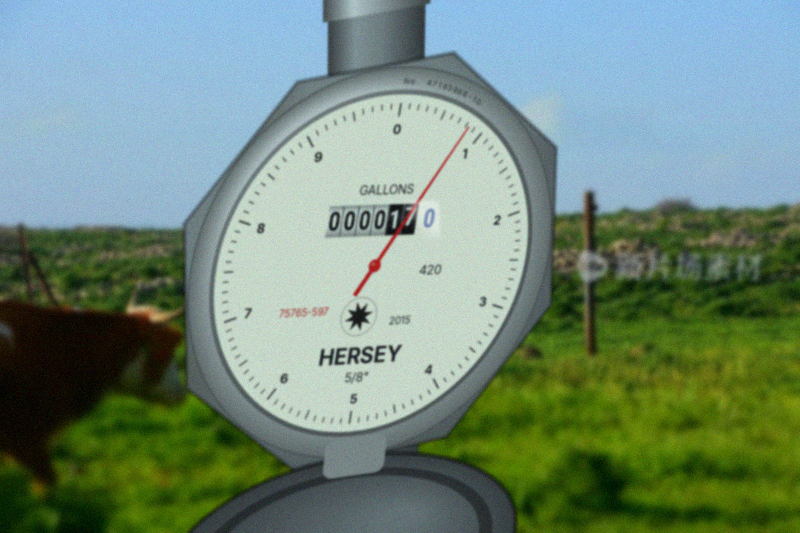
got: 170.8 gal
